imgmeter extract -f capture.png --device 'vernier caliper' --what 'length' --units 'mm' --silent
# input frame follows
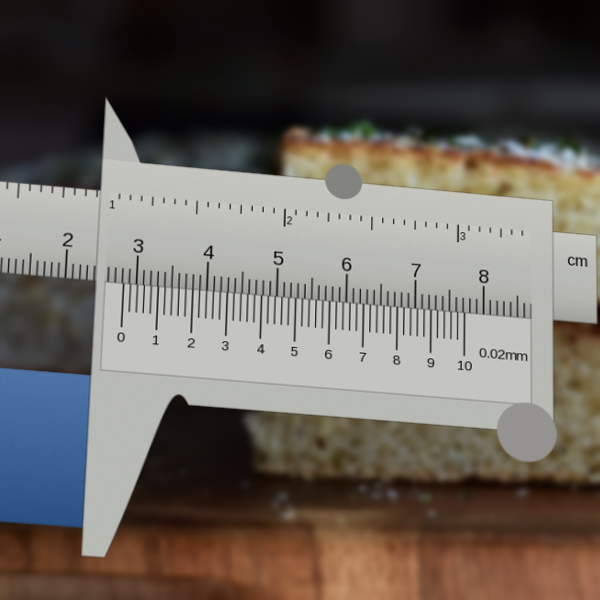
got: 28.2 mm
